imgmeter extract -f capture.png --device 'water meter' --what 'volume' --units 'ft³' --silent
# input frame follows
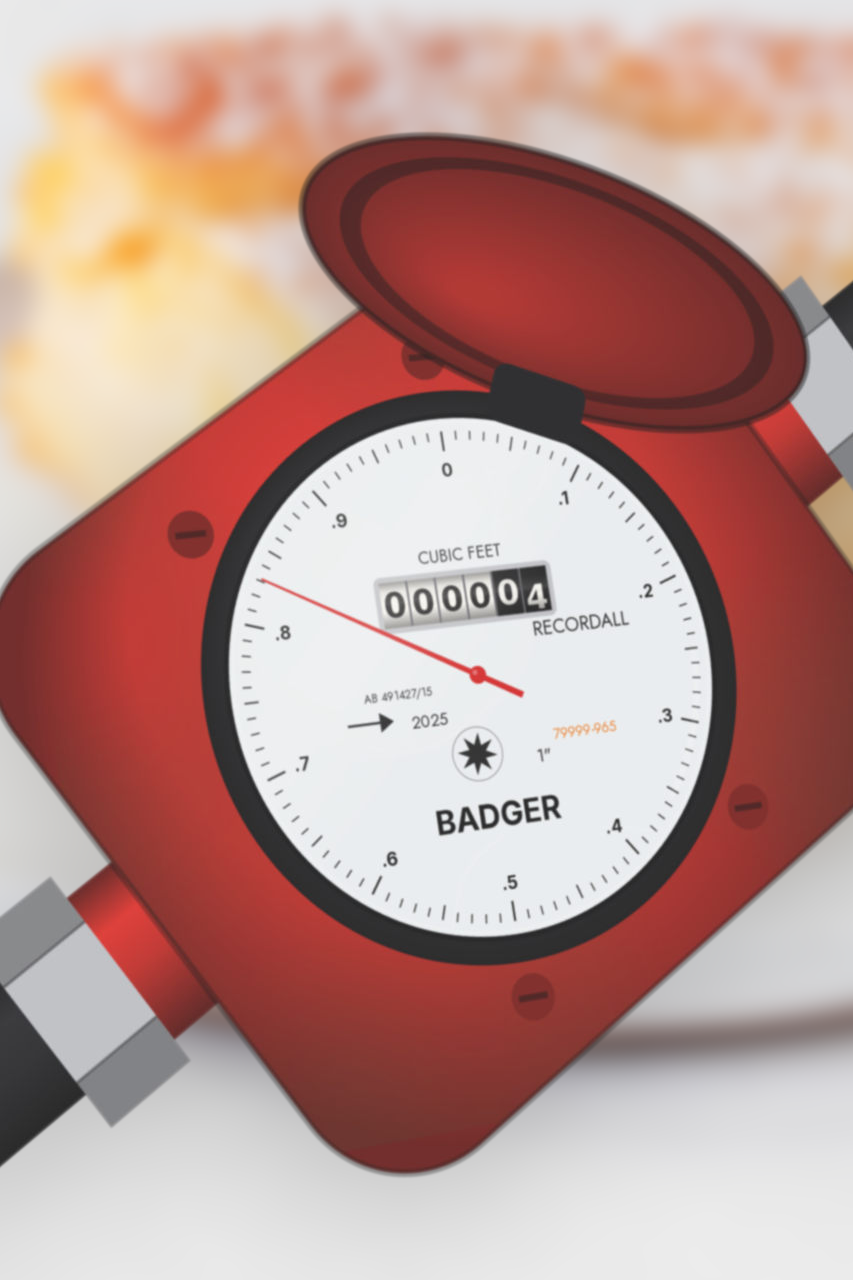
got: 3.83 ft³
